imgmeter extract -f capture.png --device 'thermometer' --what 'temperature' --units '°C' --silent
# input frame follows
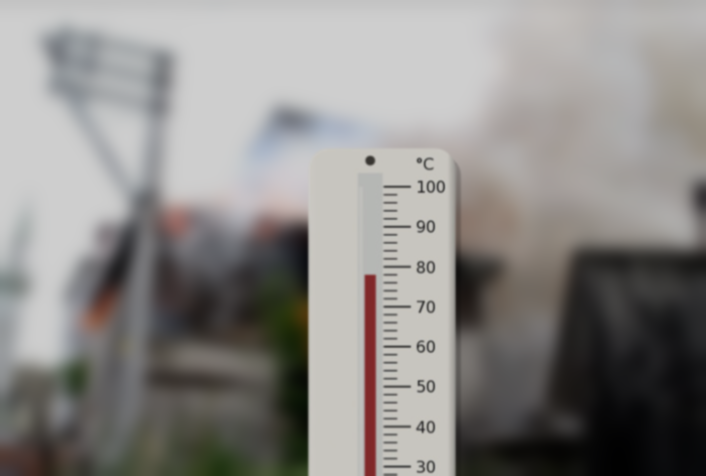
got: 78 °C
